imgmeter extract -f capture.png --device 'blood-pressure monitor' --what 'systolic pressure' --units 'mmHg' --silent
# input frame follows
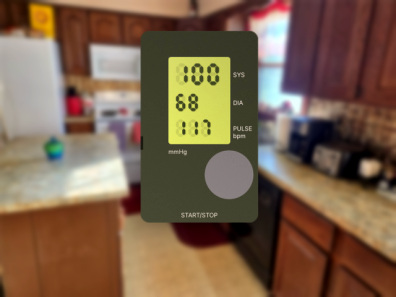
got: 100 mmHg
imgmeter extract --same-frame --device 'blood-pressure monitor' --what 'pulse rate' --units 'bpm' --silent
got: 117 bpm
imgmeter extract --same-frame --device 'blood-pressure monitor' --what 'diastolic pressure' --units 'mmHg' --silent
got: 68 mmHg
